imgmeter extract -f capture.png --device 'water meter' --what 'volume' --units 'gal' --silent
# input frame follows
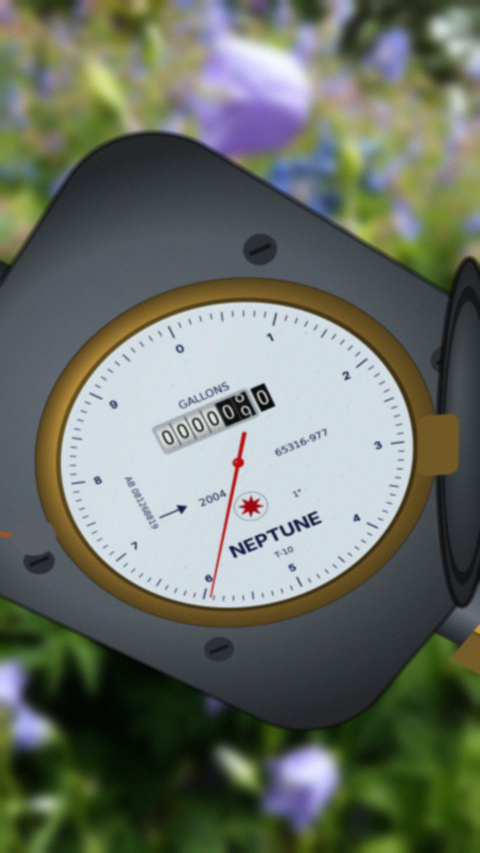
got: 85.9 gal
